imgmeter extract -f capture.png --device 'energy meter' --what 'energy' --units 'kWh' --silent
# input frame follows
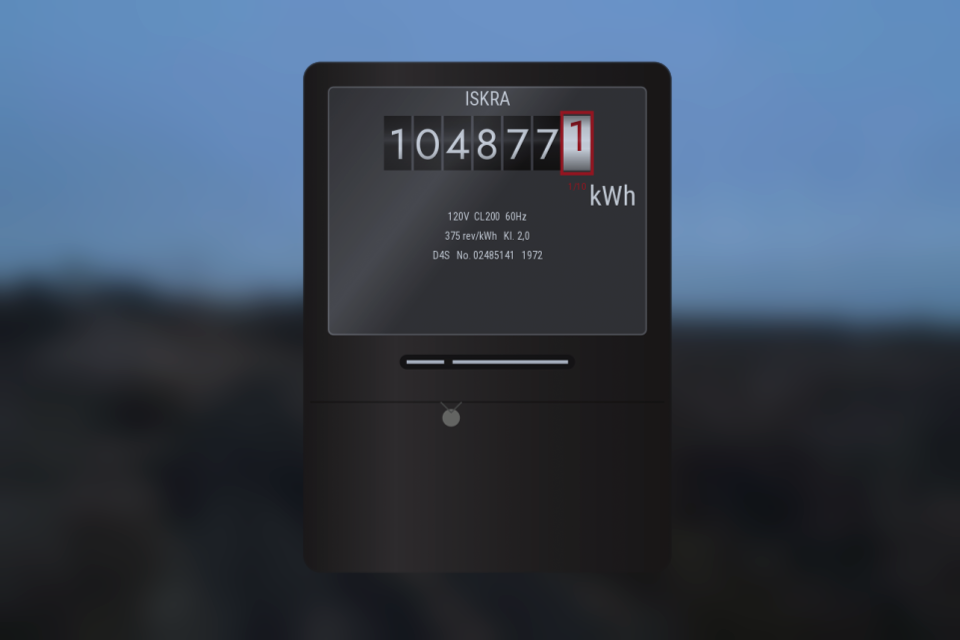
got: 104877.1 kWh
